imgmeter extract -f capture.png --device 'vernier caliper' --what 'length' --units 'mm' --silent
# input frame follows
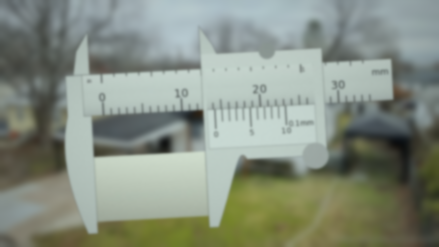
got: 14.2 mm
